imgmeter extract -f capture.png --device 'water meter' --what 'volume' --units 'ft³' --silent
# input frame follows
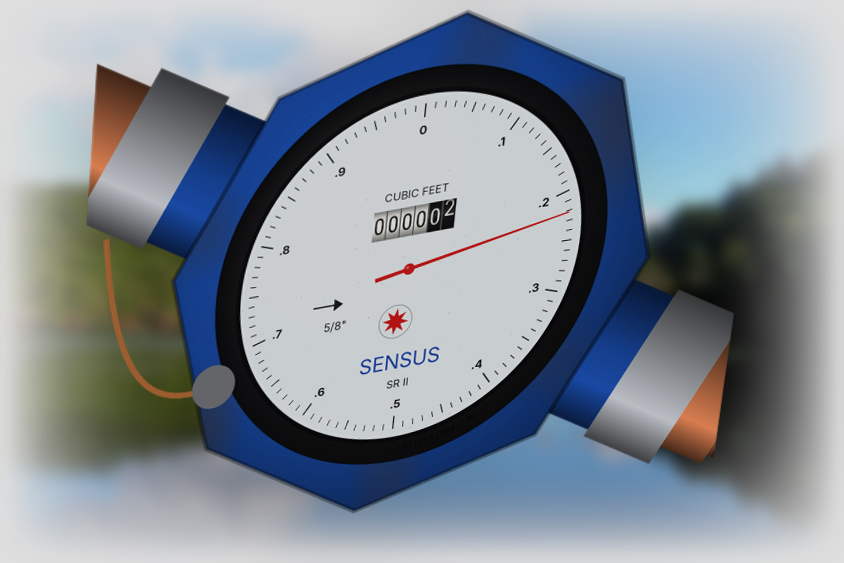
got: 2.22 ft³
